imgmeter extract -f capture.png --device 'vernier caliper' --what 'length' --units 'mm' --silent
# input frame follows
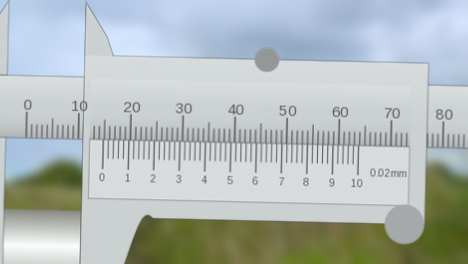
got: 14.8 mm
